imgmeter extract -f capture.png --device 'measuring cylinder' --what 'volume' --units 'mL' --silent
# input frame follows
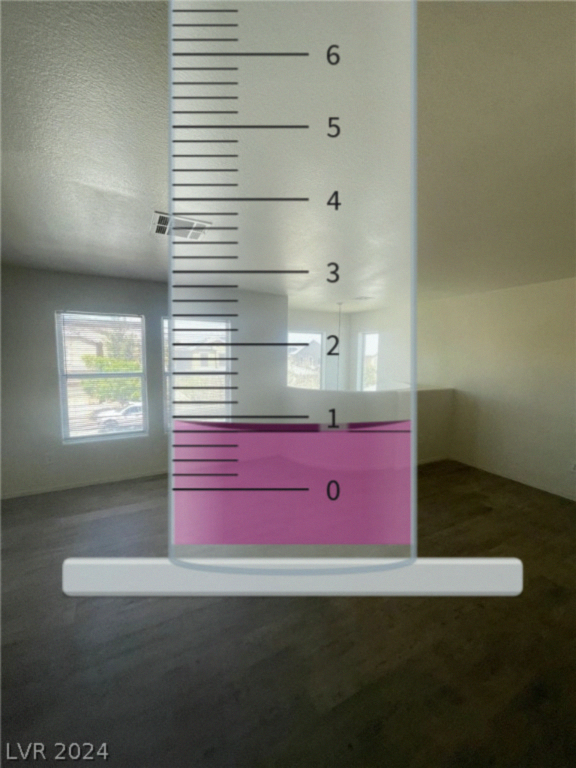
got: 0.8 mL
